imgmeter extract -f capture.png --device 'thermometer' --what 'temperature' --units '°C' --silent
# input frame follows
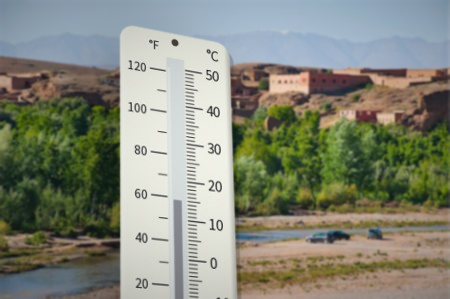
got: 15 °C
